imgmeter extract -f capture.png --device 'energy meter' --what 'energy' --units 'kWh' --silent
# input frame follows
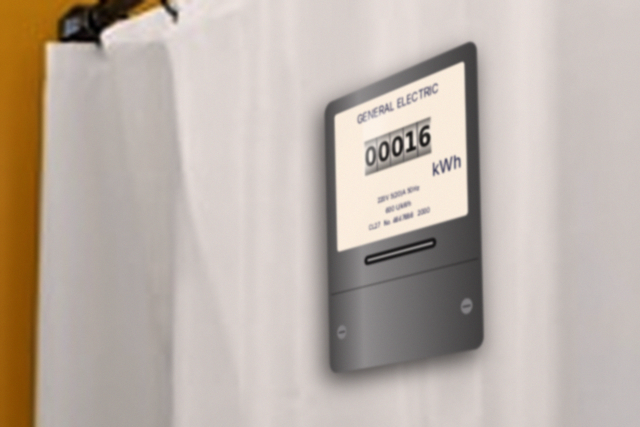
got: 16 kWh
